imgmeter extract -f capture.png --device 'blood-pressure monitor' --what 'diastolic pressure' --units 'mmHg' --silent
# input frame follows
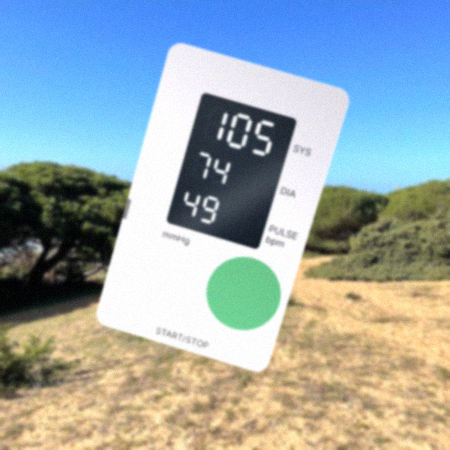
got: 74 mmHg
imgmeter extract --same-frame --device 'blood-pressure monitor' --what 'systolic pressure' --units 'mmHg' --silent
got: 105 mmHg
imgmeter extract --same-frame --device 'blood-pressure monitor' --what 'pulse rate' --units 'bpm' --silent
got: 49 bpm
